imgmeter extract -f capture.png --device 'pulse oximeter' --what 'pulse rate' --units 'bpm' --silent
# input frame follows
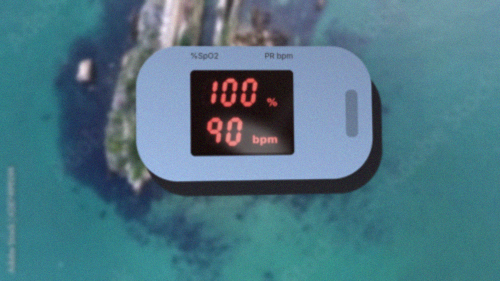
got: 90 bpm
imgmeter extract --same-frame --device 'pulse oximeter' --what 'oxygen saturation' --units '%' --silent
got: 100 %
